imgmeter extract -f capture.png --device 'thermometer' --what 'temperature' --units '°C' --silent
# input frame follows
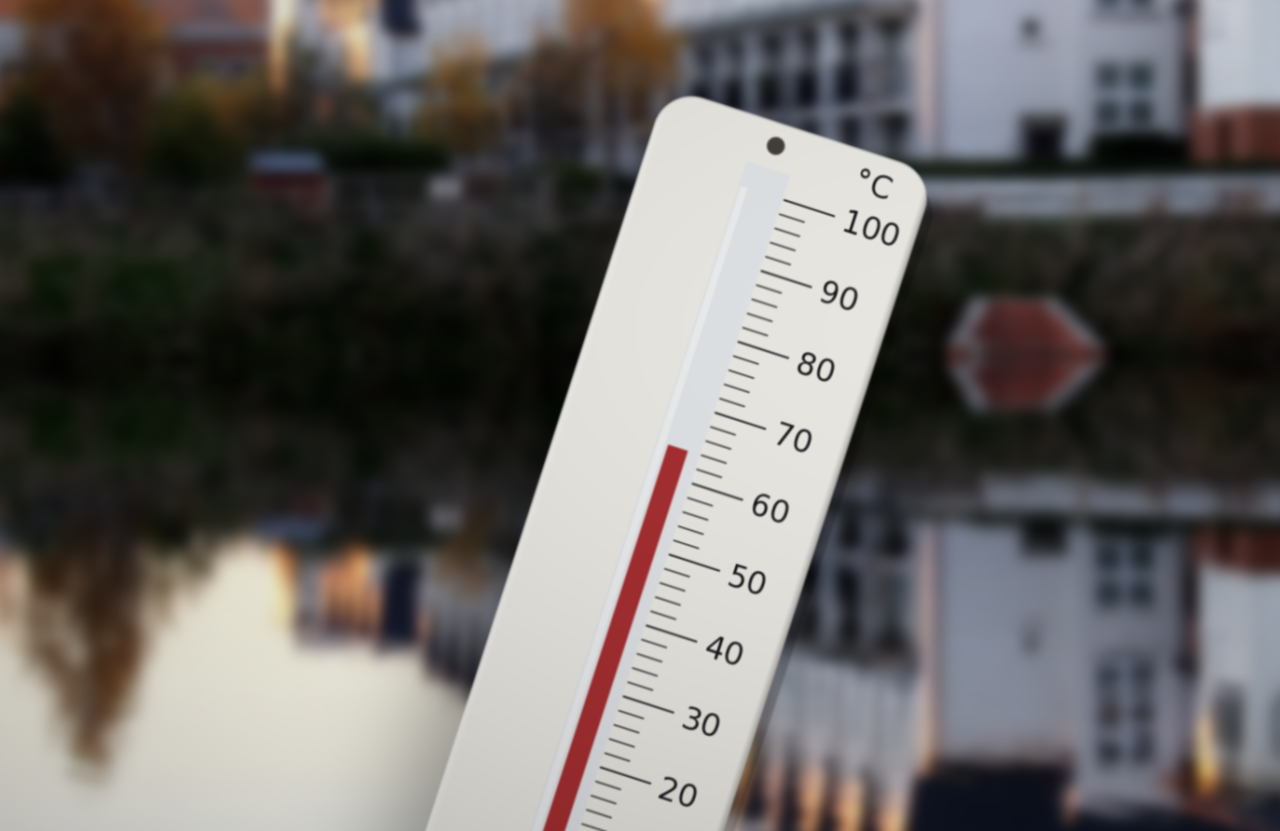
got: 64 °C
